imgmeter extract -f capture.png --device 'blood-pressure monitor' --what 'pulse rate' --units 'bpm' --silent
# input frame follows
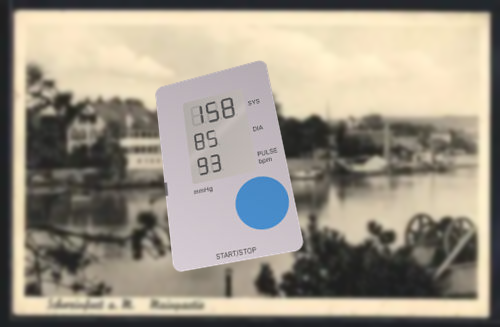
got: 93 bpm
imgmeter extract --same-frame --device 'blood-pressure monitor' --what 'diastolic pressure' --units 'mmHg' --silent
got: 85 mmHg
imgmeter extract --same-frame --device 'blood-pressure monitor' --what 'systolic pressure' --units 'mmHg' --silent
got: 158 mmHg
